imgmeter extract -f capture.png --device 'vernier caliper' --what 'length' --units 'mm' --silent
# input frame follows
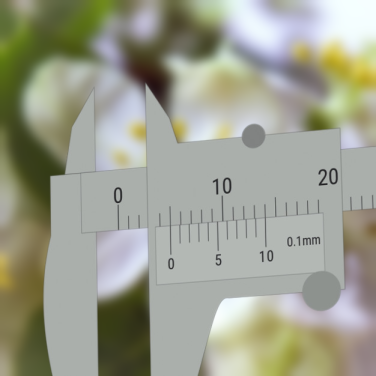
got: 5.0 mm
